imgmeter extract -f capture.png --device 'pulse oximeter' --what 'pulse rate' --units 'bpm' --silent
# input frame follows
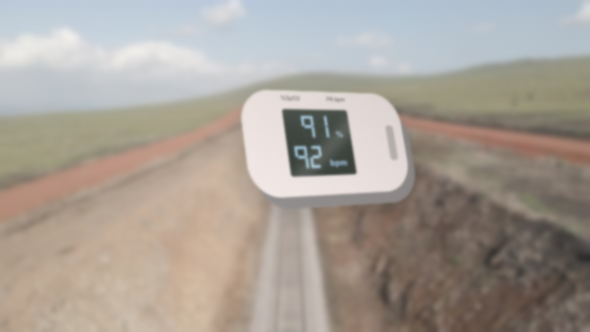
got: 92 bpm
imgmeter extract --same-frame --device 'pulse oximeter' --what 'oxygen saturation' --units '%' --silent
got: 91 %
